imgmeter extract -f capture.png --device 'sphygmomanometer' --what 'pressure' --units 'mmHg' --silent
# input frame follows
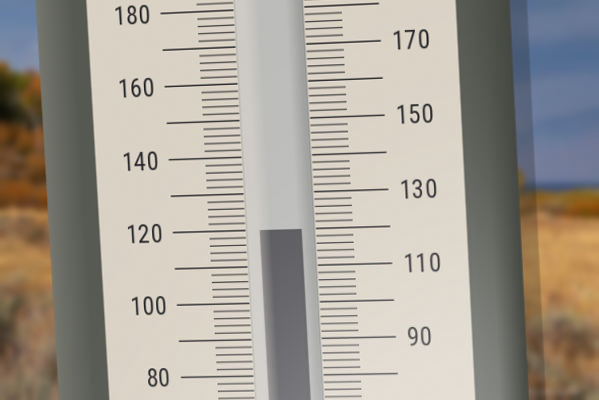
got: 120 mmHg
